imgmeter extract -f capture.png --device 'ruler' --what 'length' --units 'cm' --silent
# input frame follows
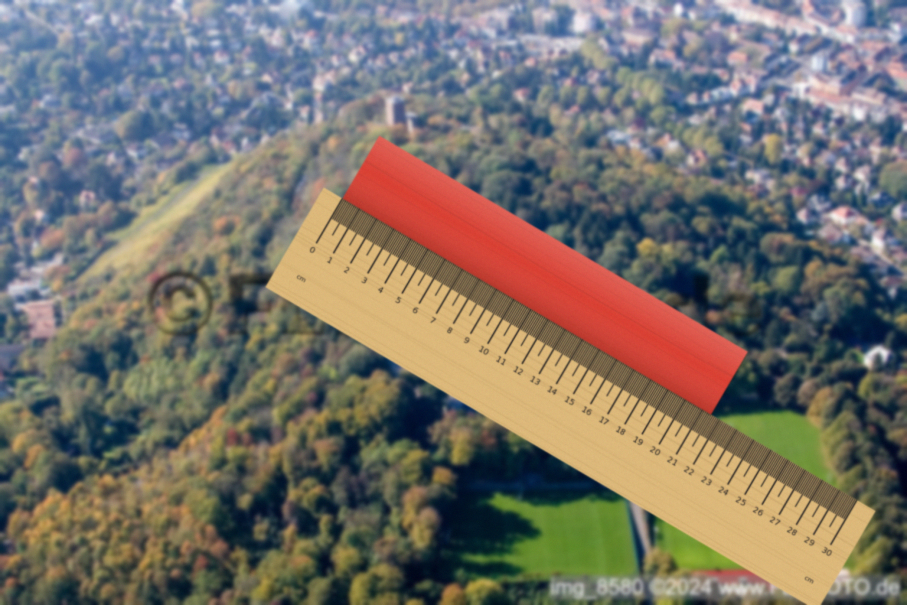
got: 21.5 cm
